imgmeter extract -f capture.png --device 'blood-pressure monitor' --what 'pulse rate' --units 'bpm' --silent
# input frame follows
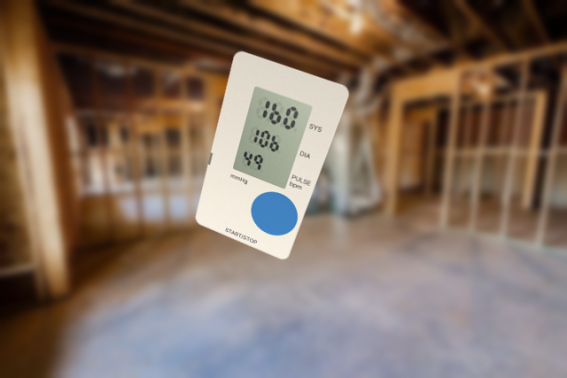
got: 49 bpm
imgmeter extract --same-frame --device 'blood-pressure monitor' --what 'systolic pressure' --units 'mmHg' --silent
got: 160 mmHg
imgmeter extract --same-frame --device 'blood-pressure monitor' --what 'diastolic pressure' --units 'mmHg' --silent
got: 106 mmHg
